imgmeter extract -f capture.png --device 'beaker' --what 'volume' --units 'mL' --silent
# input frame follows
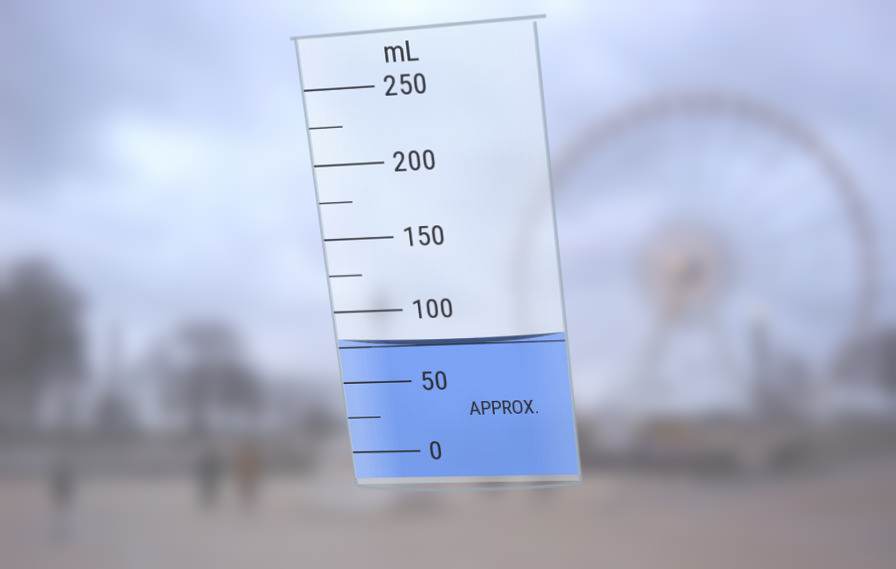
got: 75 mL
